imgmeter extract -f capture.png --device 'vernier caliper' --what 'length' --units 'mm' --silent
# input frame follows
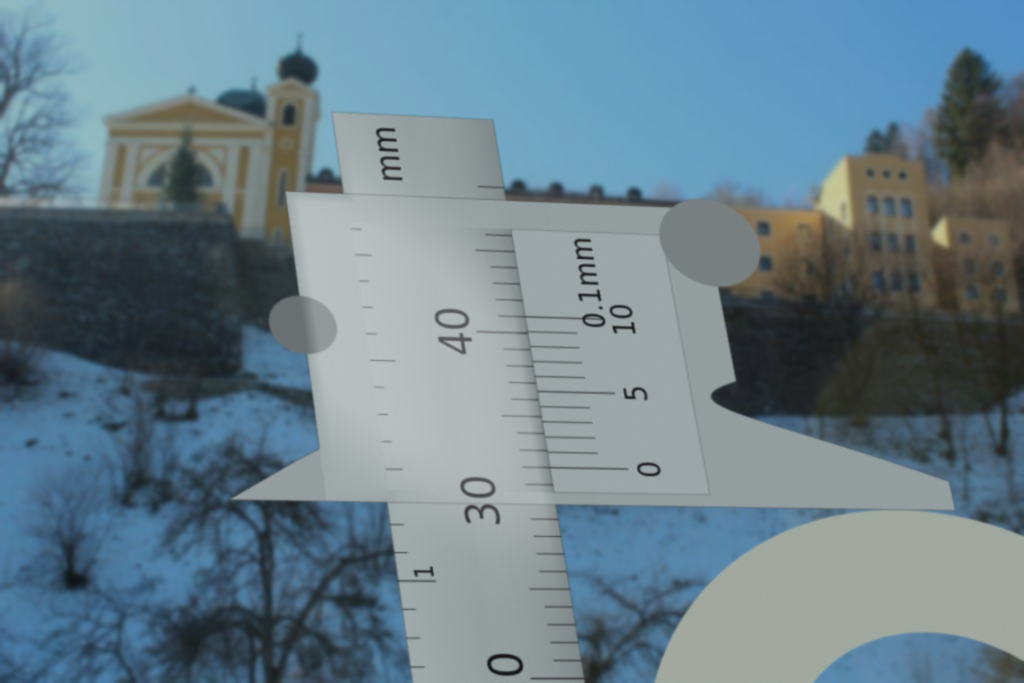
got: 32.0 mm
